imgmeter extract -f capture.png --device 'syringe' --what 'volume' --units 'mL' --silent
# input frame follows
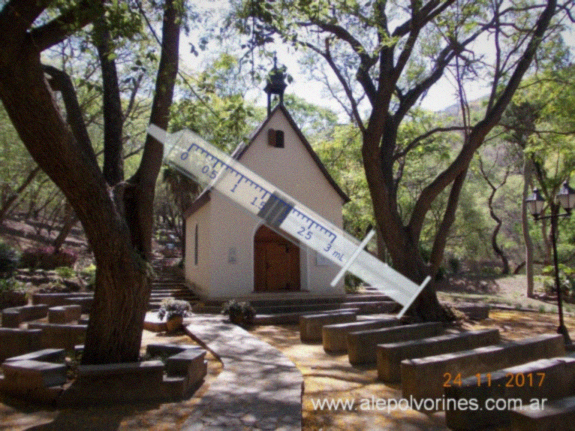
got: 1.6 mL
